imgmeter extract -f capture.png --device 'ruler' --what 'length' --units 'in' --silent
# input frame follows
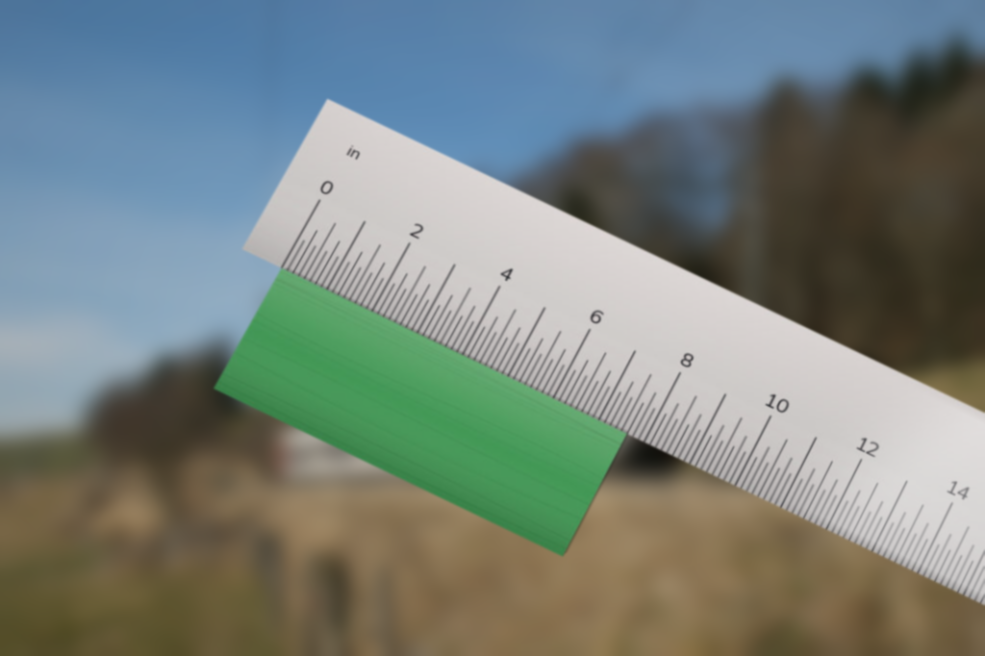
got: 7.625 in
